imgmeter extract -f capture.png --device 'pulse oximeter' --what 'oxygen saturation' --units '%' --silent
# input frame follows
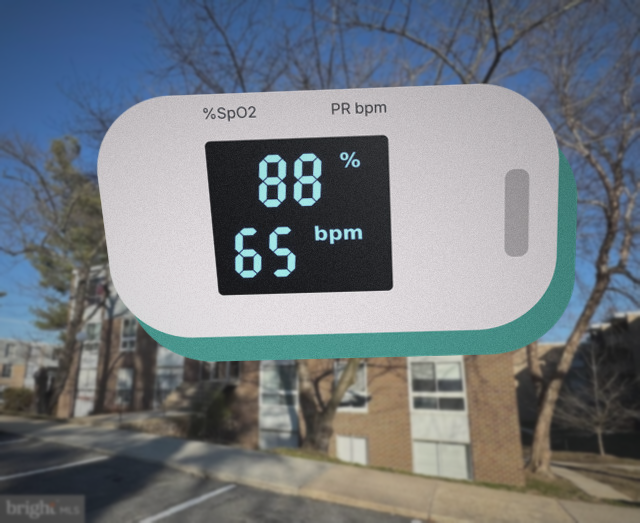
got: 88 %
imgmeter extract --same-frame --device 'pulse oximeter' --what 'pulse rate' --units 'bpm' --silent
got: 65 bpm
